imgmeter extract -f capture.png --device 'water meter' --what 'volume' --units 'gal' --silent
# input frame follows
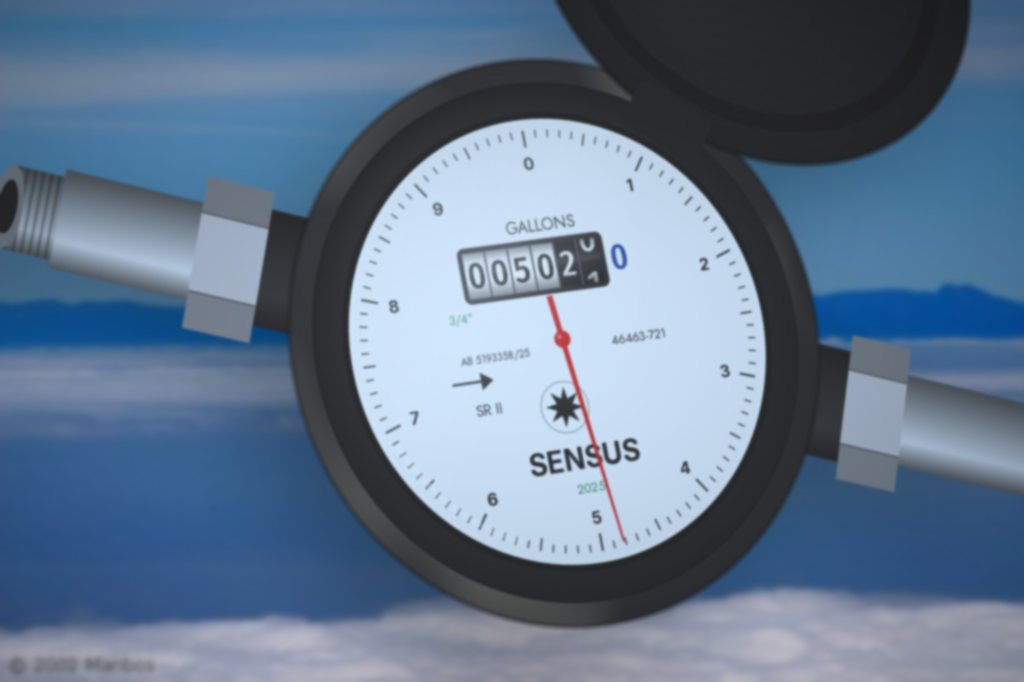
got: 50204.8 gal
